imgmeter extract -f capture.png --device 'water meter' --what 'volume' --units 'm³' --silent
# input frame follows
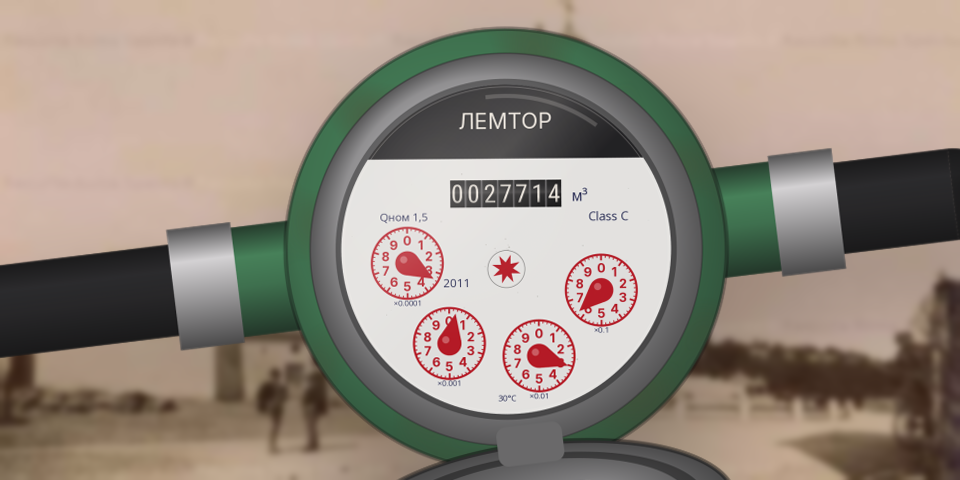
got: 27714.6303 m³
